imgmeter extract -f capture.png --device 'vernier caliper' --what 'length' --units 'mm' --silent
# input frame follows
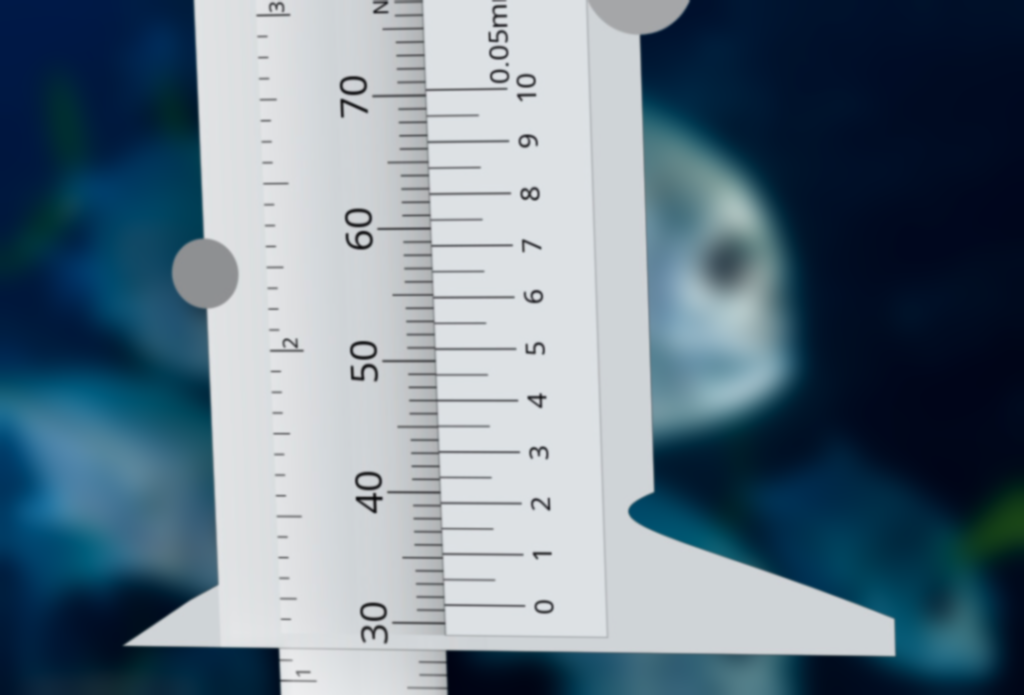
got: 31.4 mm
